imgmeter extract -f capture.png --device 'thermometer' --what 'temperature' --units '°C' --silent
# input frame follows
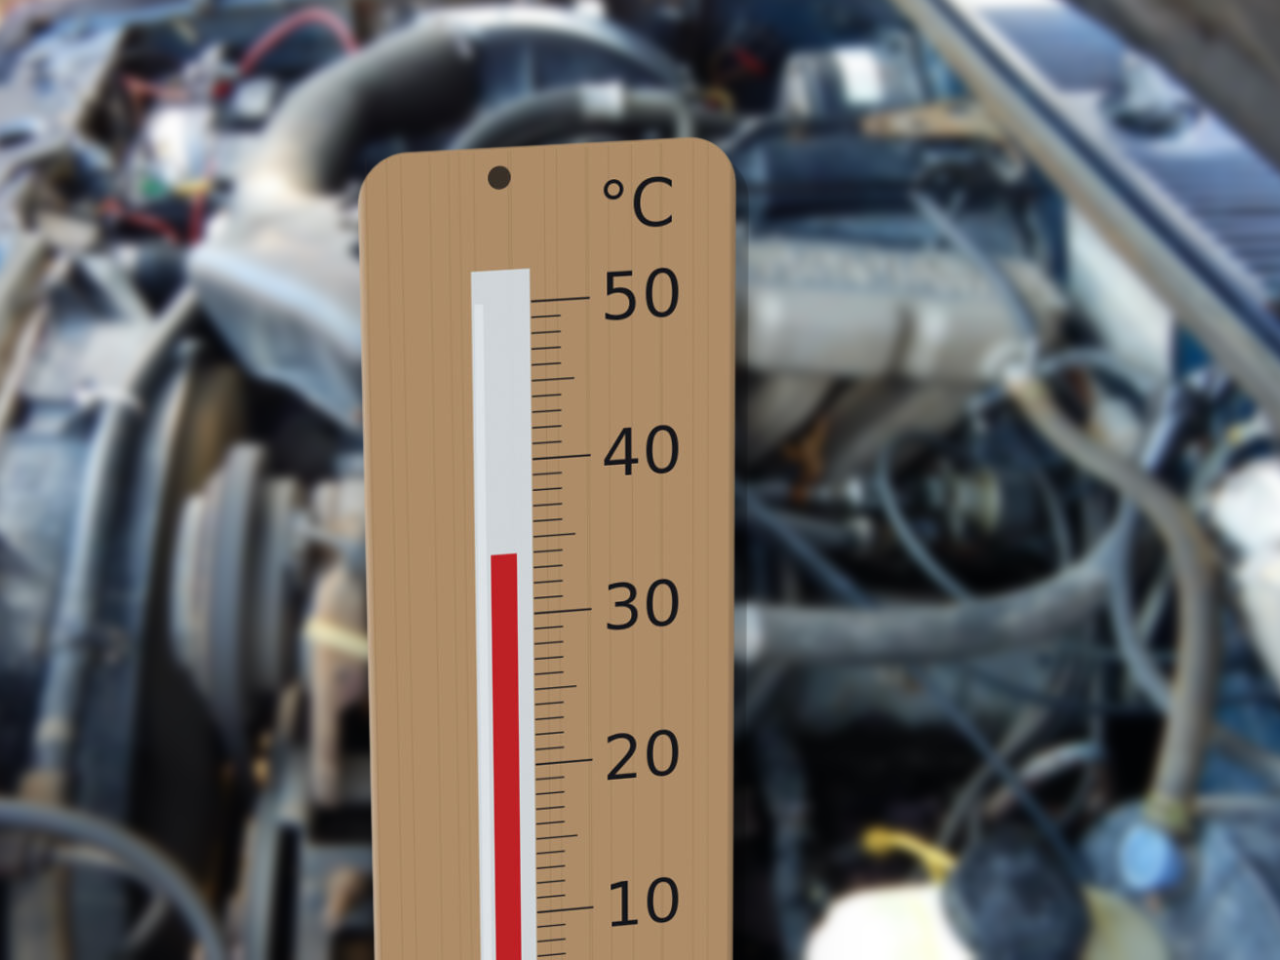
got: 34 °C
